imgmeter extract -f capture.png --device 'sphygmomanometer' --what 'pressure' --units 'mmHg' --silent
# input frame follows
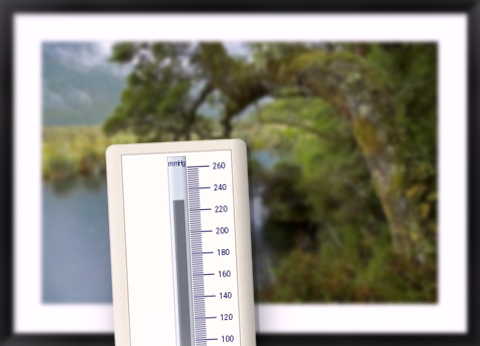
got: 230 mmHg
